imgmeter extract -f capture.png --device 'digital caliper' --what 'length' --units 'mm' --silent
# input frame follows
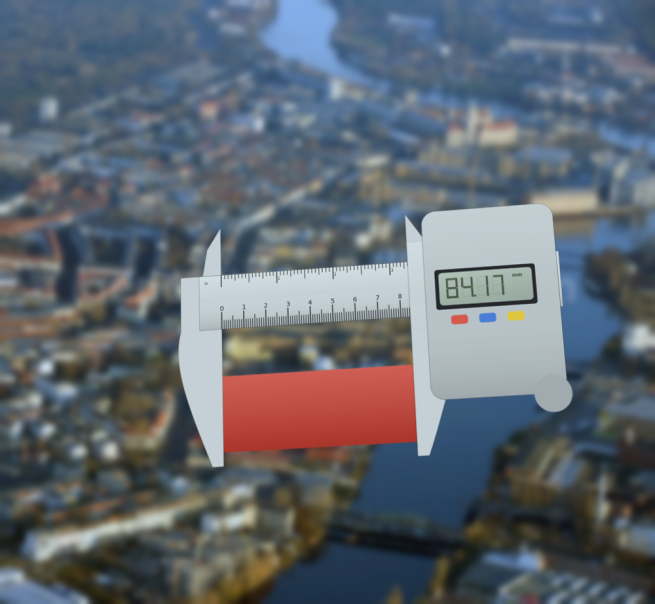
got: 84.17 mm
